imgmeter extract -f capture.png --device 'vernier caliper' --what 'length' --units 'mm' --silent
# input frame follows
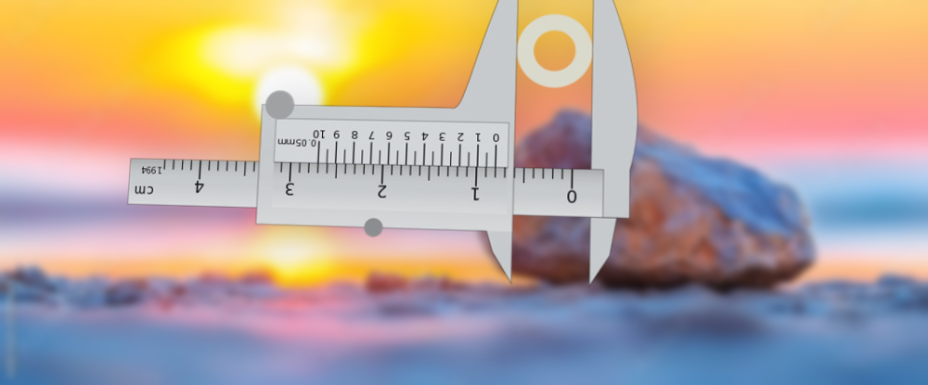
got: 8.0 mm
